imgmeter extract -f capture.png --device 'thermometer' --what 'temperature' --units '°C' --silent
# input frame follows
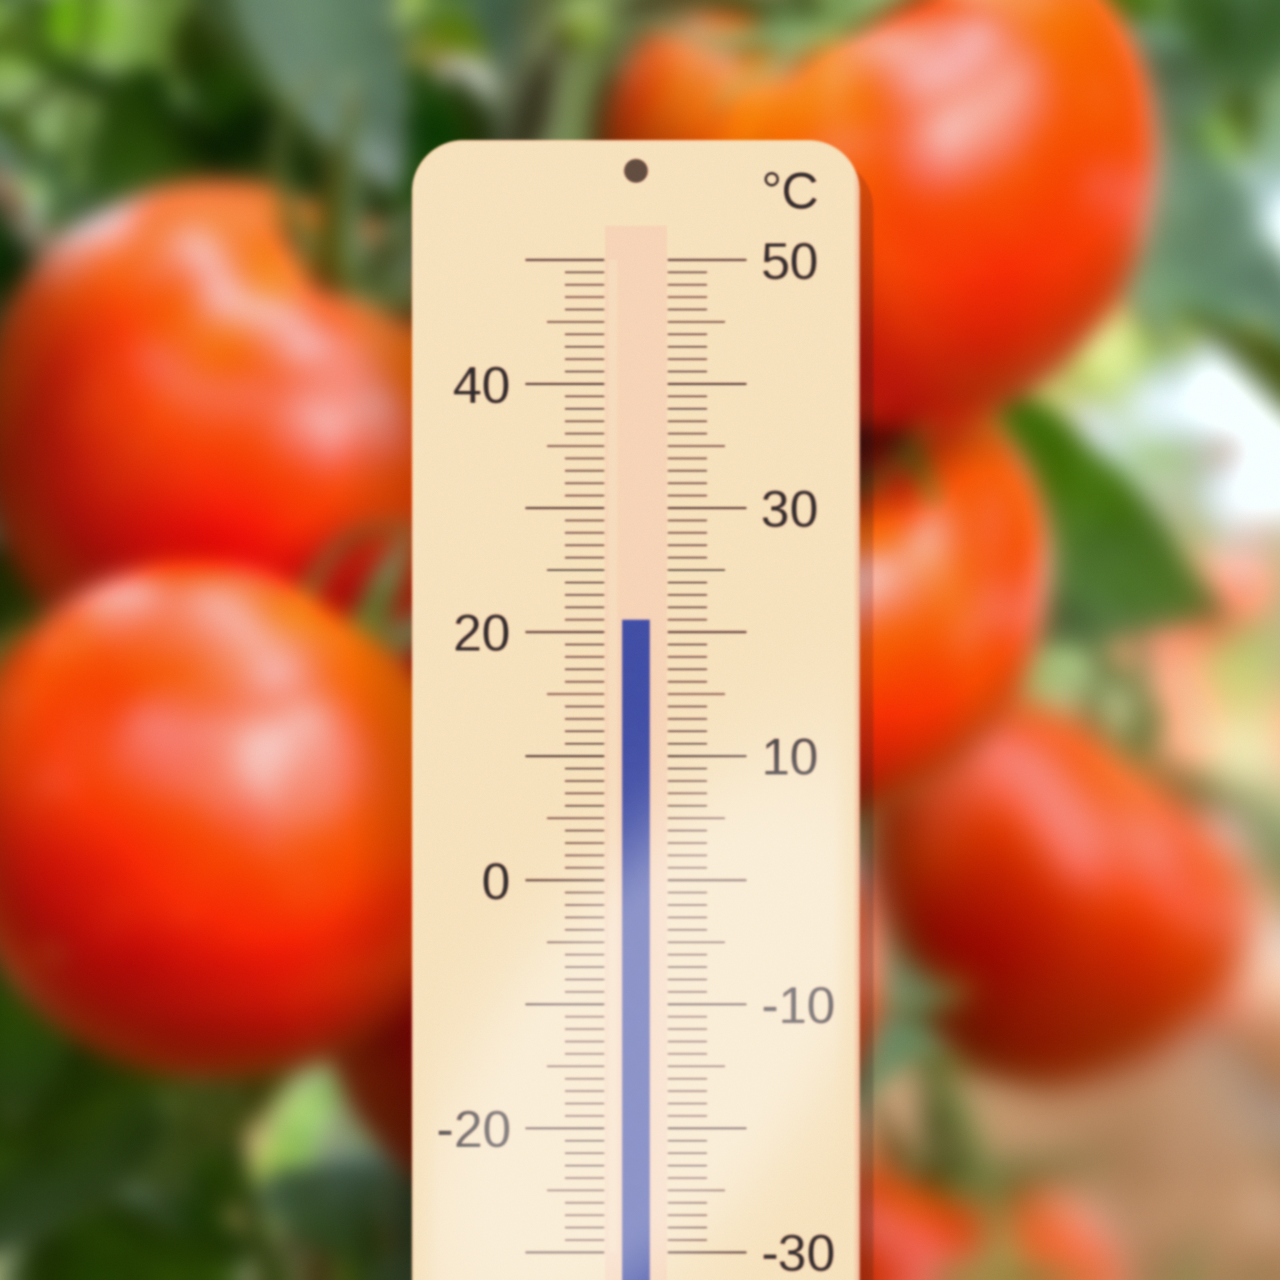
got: 21 °C
